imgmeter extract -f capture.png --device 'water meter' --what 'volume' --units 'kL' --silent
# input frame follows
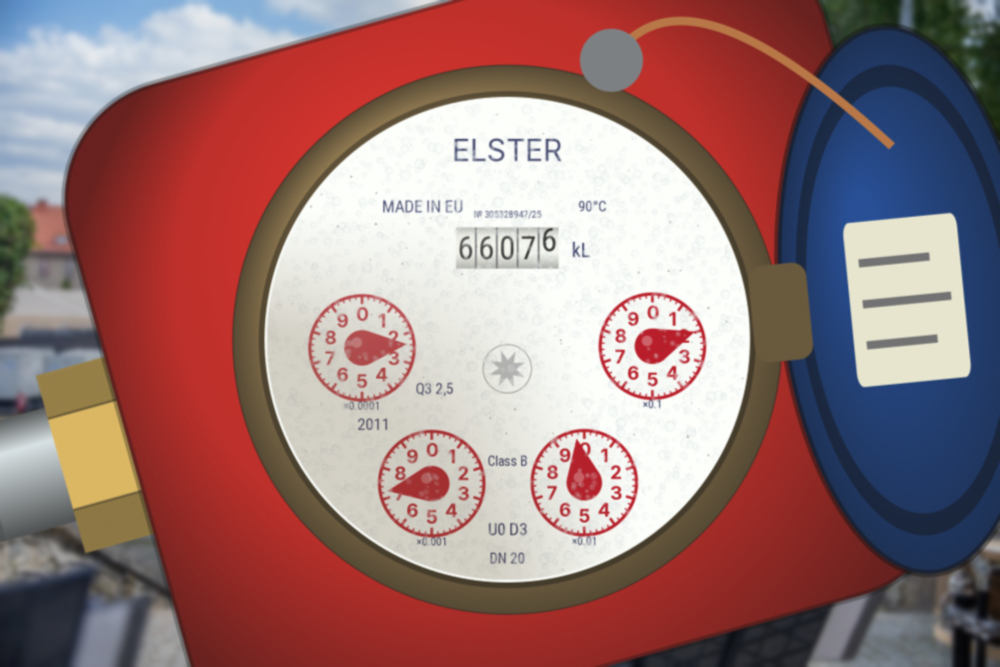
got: 66076.1972 kL
